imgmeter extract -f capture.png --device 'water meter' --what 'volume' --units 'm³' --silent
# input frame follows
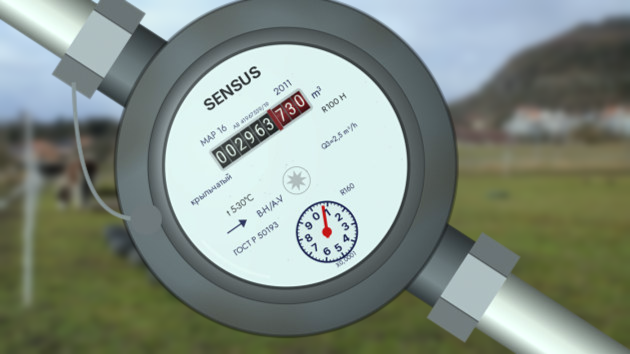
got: 2963.7300 m³
